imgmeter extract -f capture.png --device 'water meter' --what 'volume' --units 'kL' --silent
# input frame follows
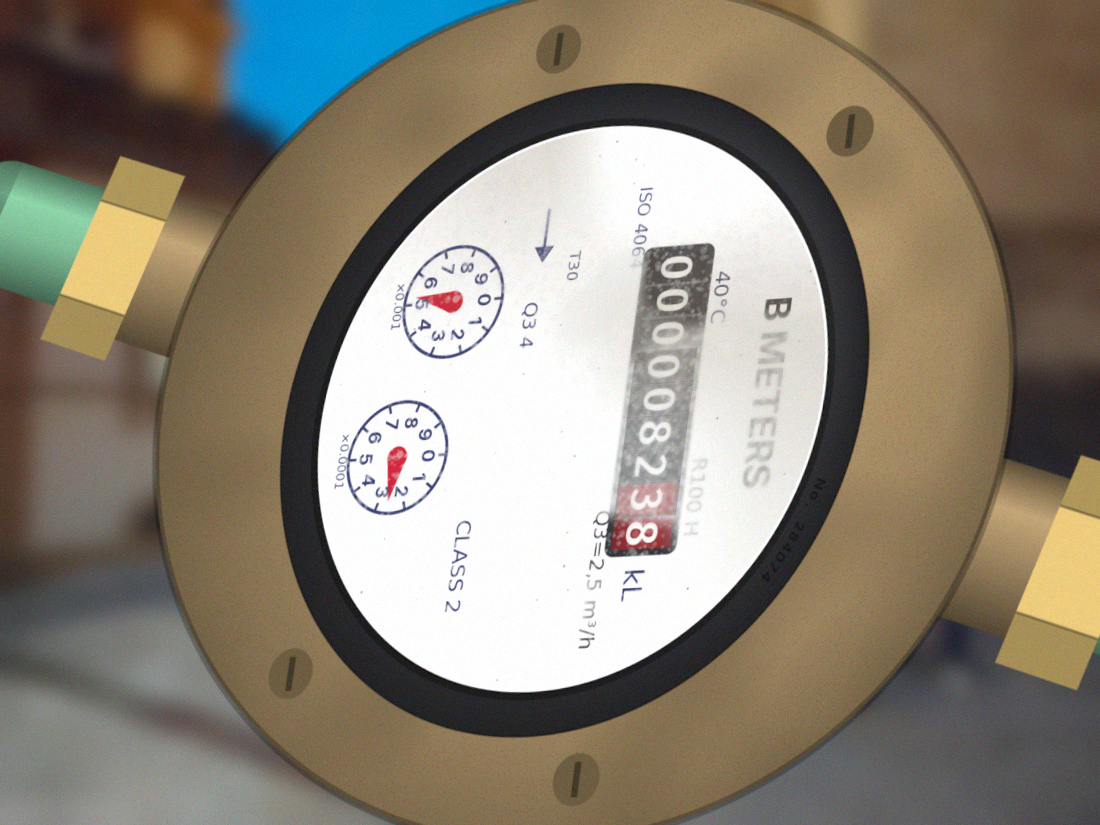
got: 82.3852 kL
